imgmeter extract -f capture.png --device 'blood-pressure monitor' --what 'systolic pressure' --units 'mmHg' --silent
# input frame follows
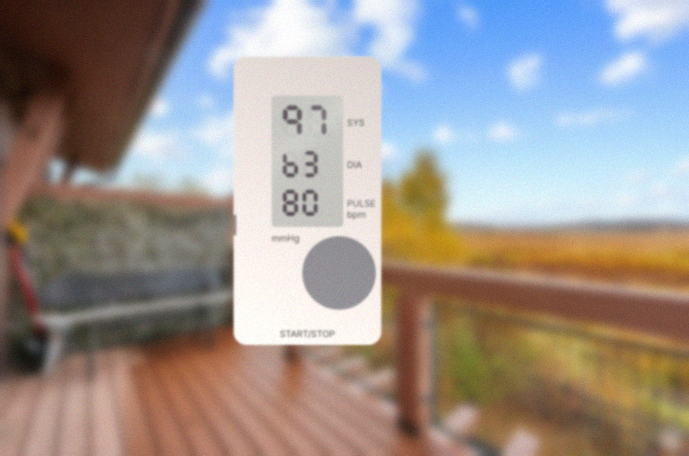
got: 97 mmHg
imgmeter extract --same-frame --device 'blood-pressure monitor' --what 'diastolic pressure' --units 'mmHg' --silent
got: 63 mmHg
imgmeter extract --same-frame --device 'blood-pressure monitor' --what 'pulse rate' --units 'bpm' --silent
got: 80 bpm
